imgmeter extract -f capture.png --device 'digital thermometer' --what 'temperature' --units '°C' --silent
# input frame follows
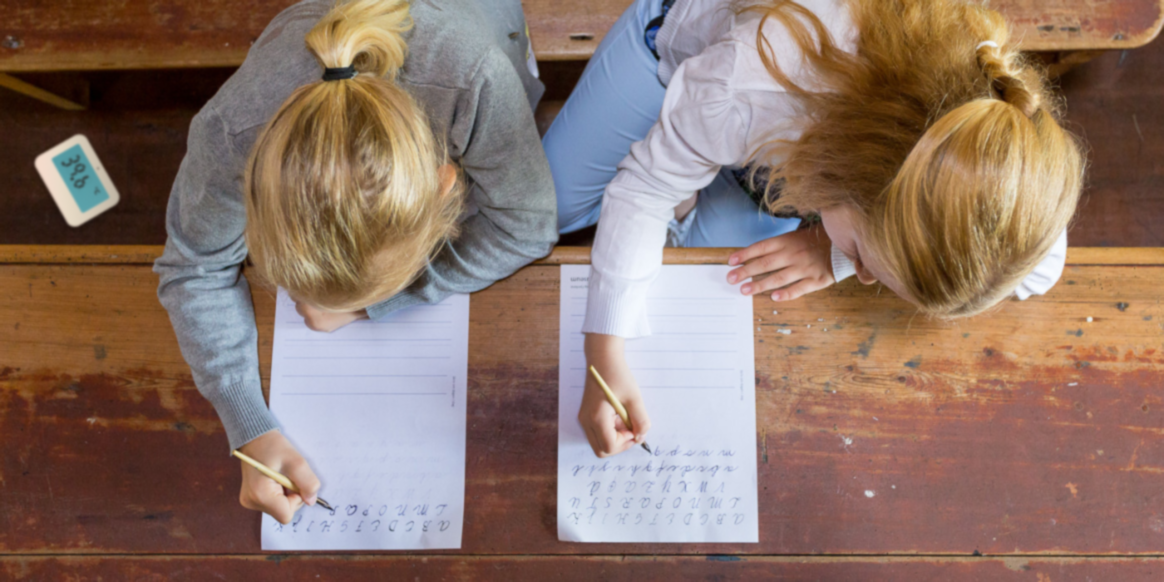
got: 39.6 °C
